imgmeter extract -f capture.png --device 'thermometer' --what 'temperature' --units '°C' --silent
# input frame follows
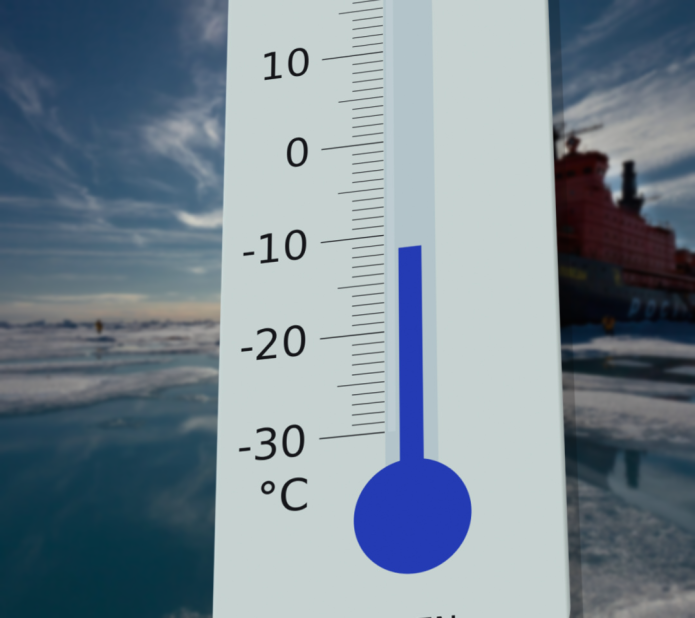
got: -11.5 °C
